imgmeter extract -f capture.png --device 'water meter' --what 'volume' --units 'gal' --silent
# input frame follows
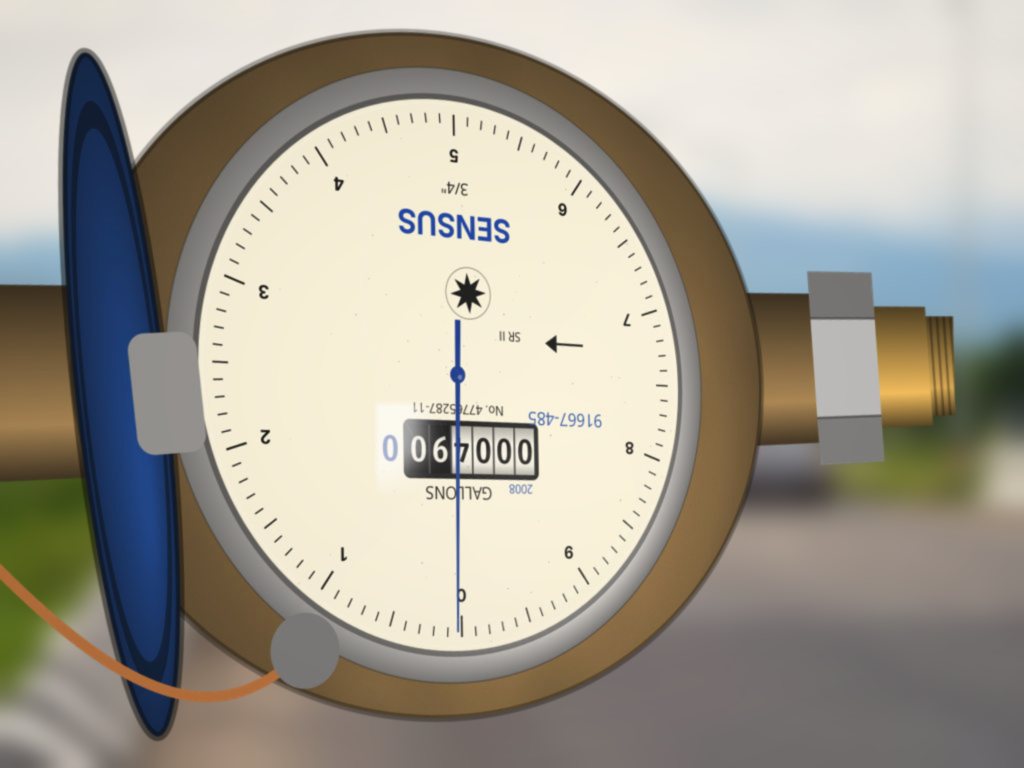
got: 4900.0 gal
